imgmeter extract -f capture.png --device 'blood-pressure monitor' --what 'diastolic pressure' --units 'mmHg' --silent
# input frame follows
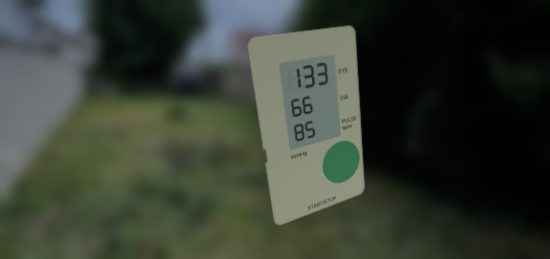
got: 66 mmHg
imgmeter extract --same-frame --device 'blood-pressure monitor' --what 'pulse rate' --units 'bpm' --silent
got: 85 bpm
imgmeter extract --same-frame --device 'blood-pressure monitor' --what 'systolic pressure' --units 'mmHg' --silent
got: 133 mmHg
